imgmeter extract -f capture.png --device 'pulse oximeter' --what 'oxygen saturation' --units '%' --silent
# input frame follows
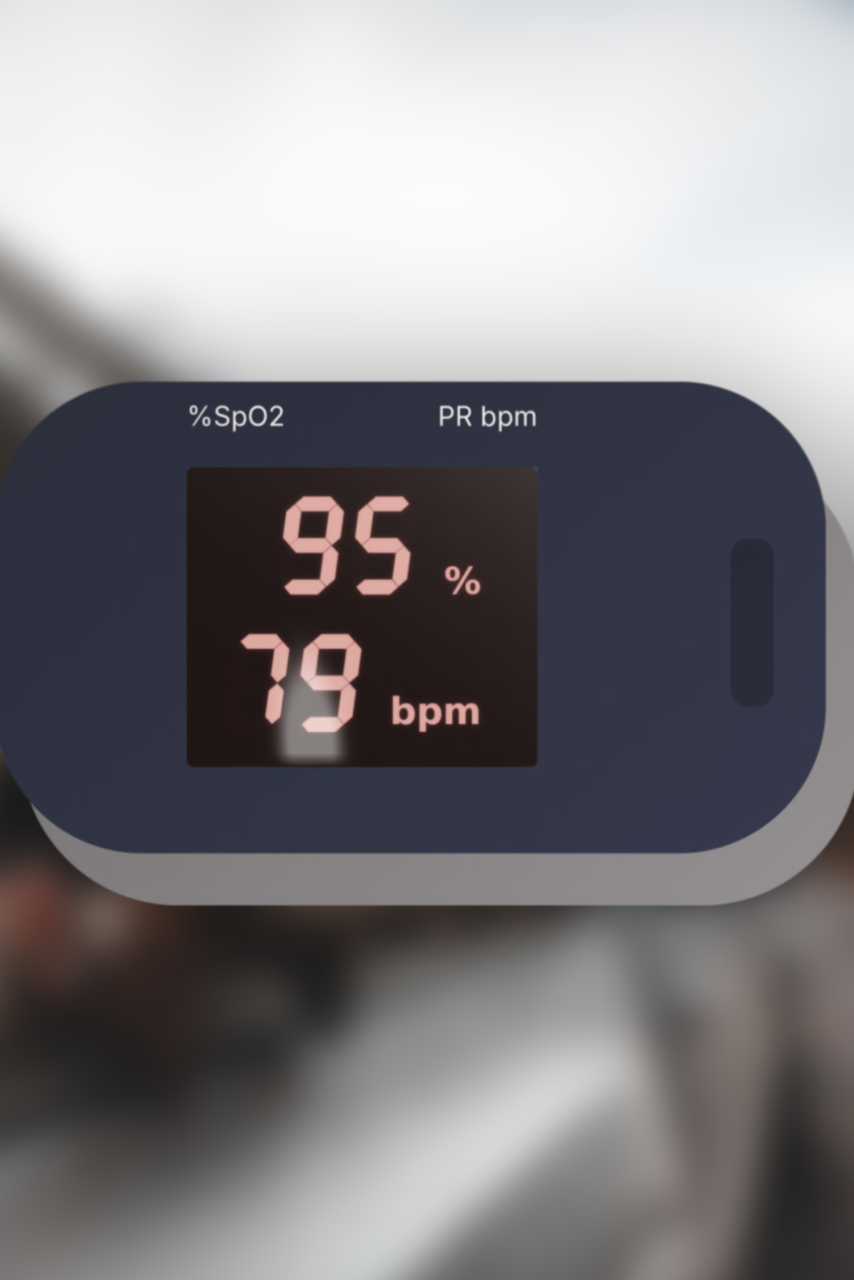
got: 95 %
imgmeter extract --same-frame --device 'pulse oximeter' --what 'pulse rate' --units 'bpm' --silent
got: 79 bpm
